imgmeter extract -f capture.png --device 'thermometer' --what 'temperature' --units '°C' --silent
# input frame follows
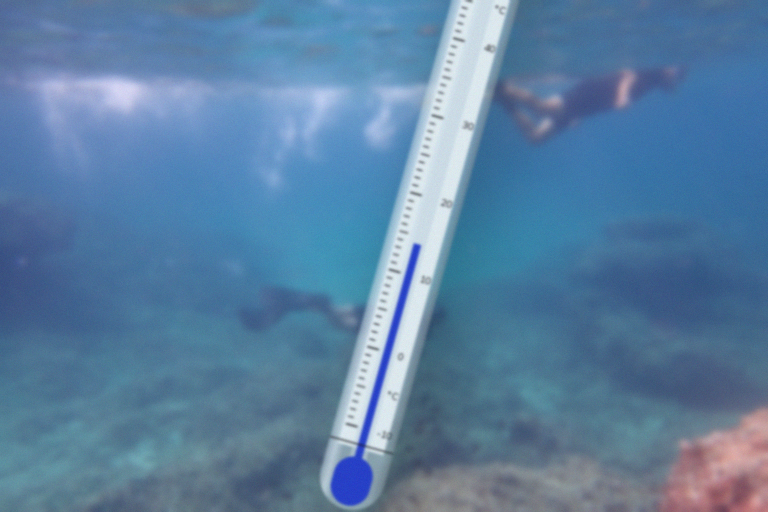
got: 14 °C
